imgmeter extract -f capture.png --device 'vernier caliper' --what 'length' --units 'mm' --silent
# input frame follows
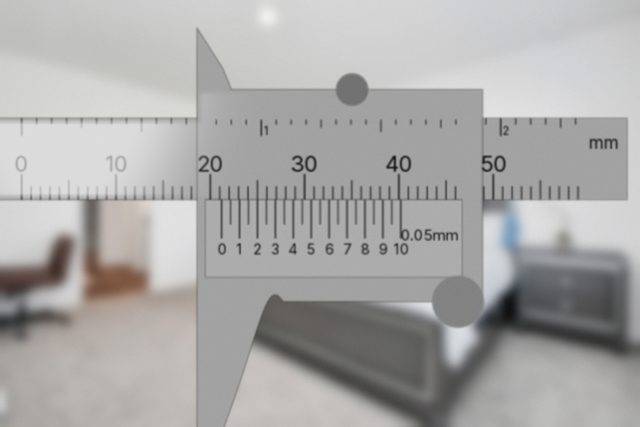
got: 21.2 mm
